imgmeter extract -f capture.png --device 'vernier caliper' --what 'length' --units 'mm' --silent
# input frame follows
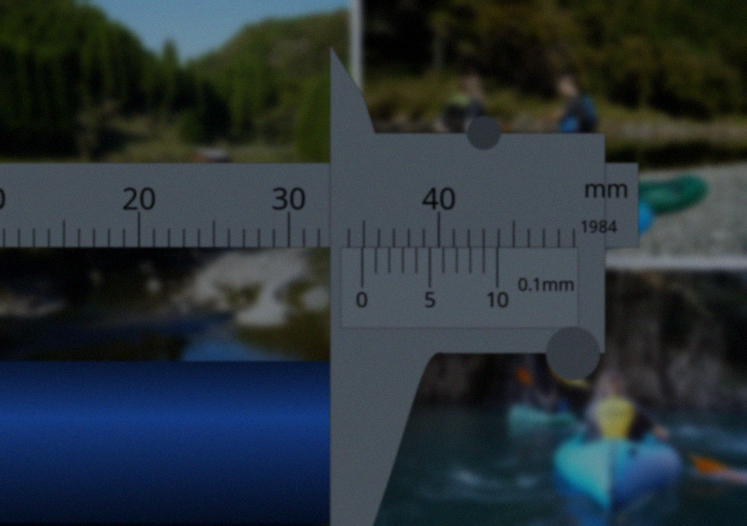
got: 34.9 mm
